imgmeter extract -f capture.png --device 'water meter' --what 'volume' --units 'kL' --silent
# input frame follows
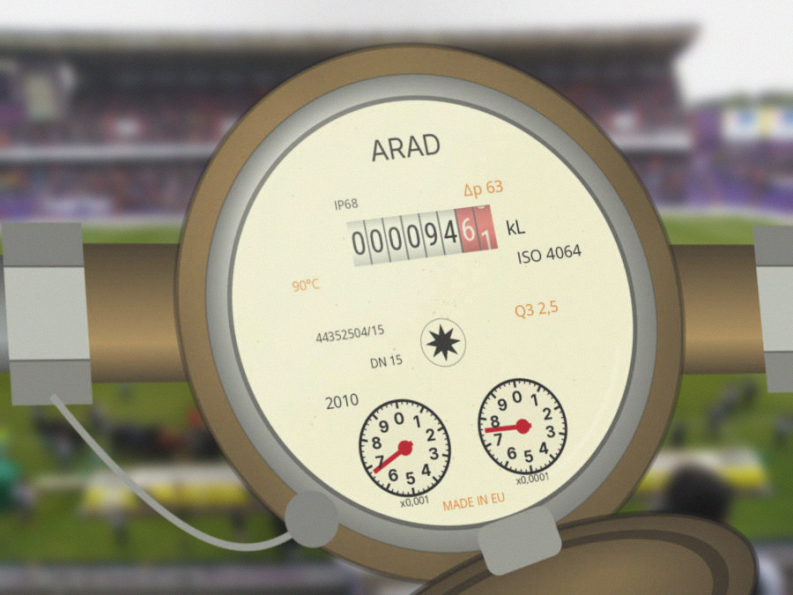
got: 94.6067 kL
